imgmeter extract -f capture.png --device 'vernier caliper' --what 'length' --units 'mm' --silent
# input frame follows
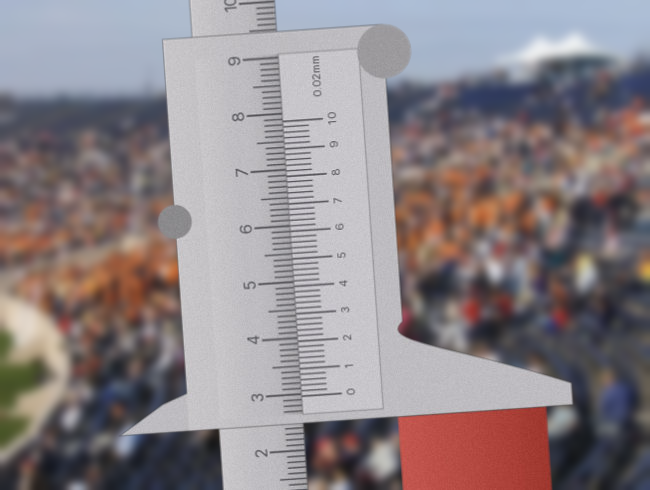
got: 29.6 mm
